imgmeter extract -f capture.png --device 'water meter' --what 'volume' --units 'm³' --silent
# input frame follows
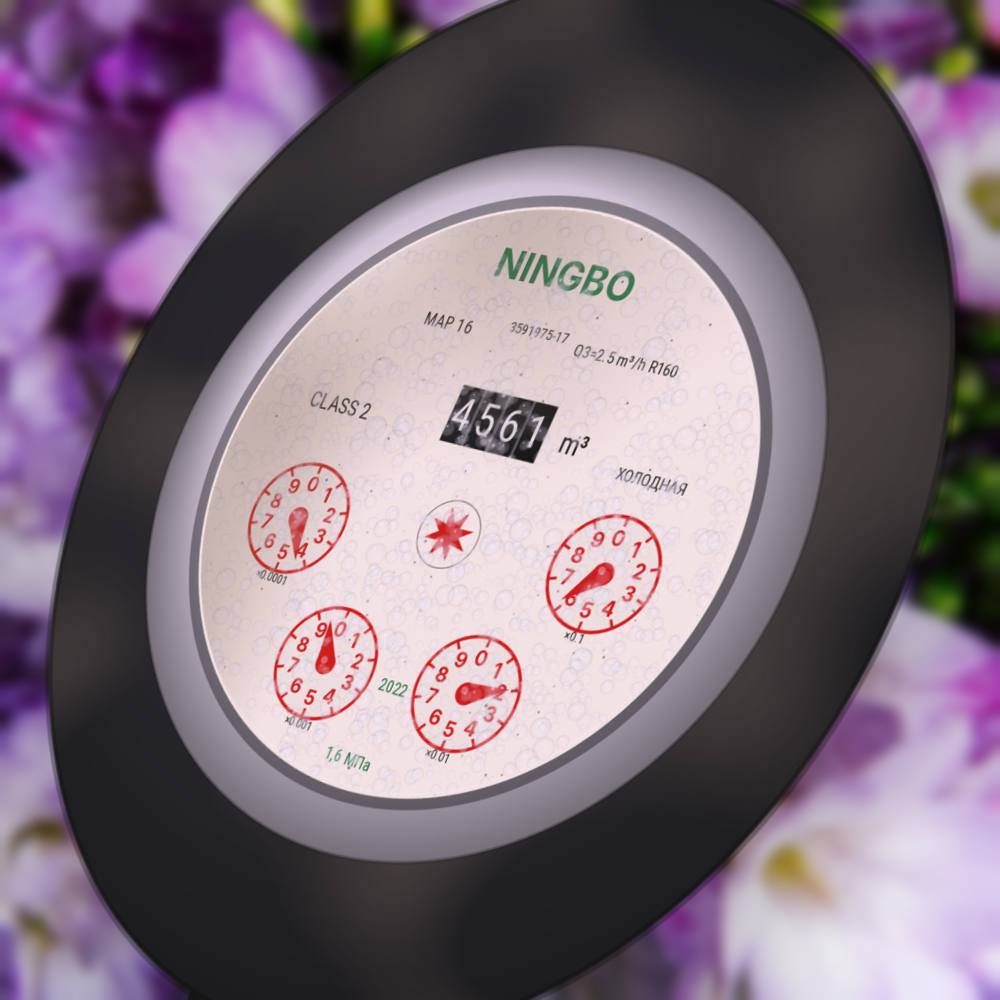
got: 4561.6194 m³
